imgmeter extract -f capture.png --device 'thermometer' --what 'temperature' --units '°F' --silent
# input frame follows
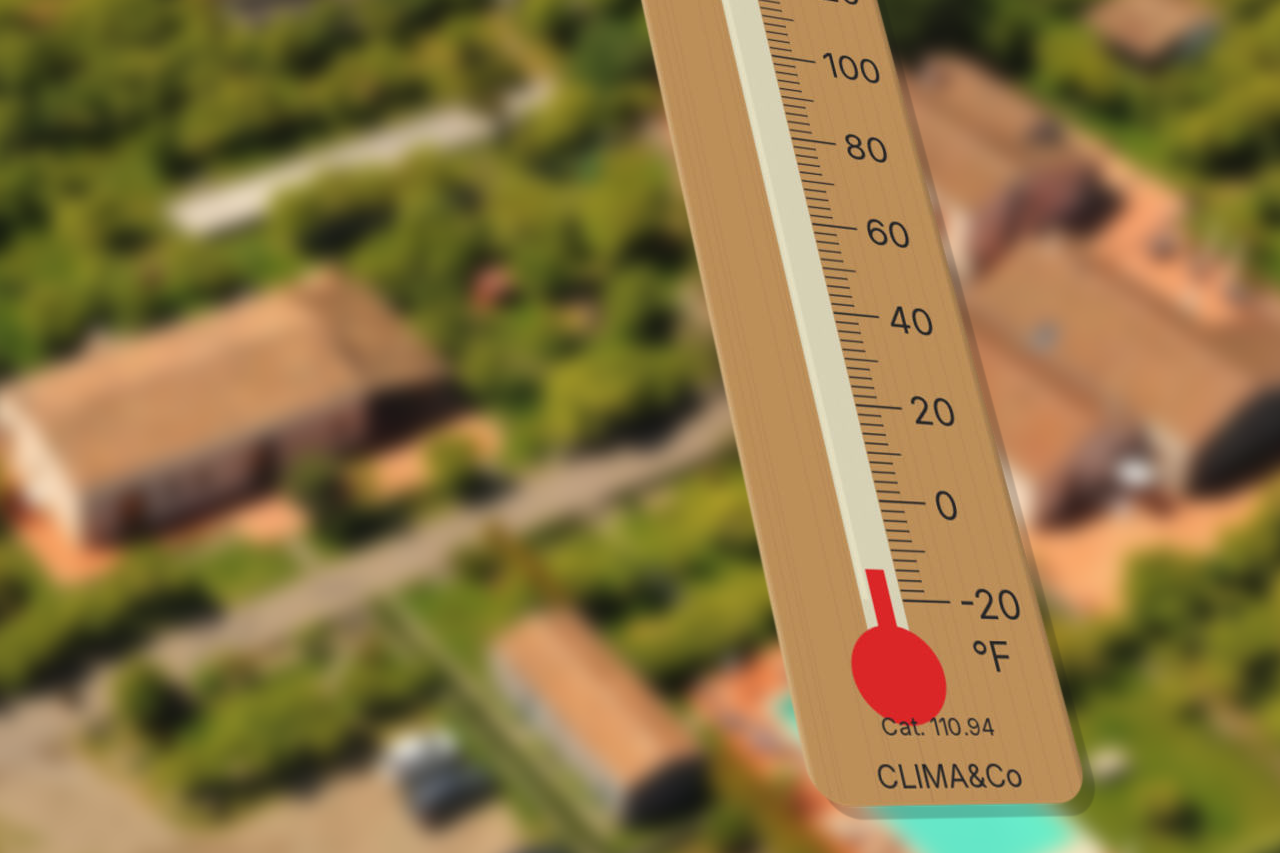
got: -14 °F
